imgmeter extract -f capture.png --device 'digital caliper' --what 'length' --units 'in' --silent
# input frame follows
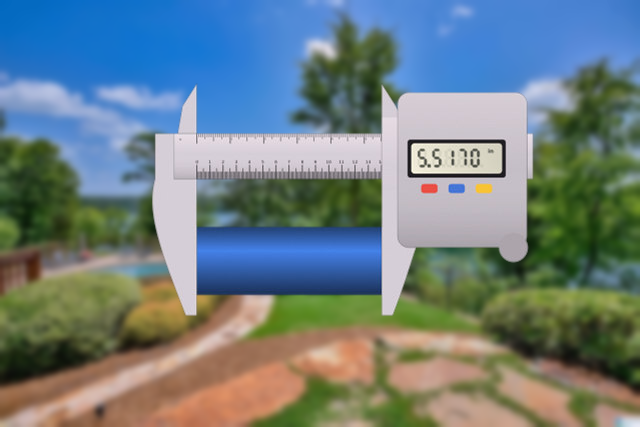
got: 5.5170 in
